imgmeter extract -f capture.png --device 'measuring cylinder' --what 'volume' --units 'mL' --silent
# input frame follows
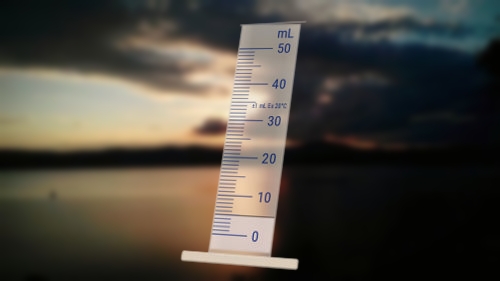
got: 5 mL
